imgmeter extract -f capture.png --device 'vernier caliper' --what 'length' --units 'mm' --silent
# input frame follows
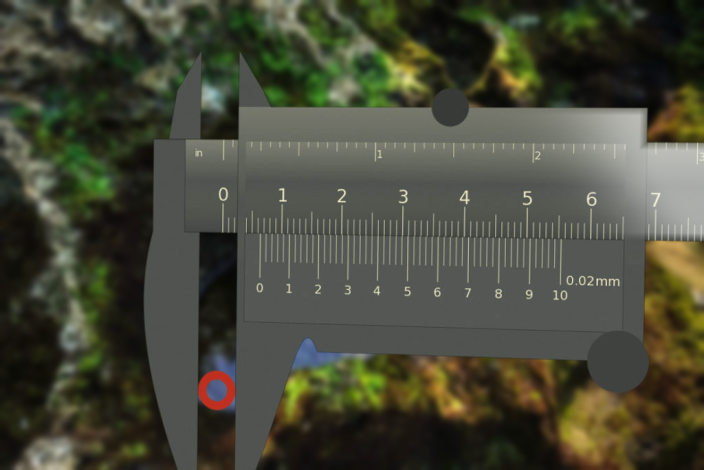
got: 6.4 mm
